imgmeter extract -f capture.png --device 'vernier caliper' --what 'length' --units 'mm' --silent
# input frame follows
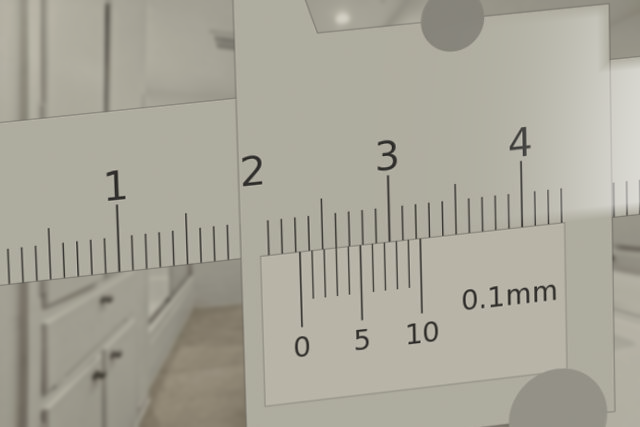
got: 23.3 mm
